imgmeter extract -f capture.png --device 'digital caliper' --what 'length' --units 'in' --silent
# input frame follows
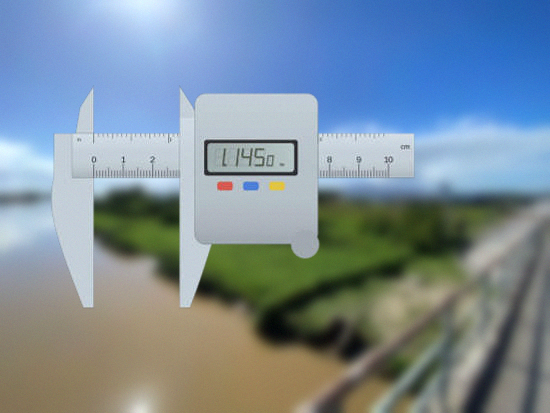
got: 1.1450 in
